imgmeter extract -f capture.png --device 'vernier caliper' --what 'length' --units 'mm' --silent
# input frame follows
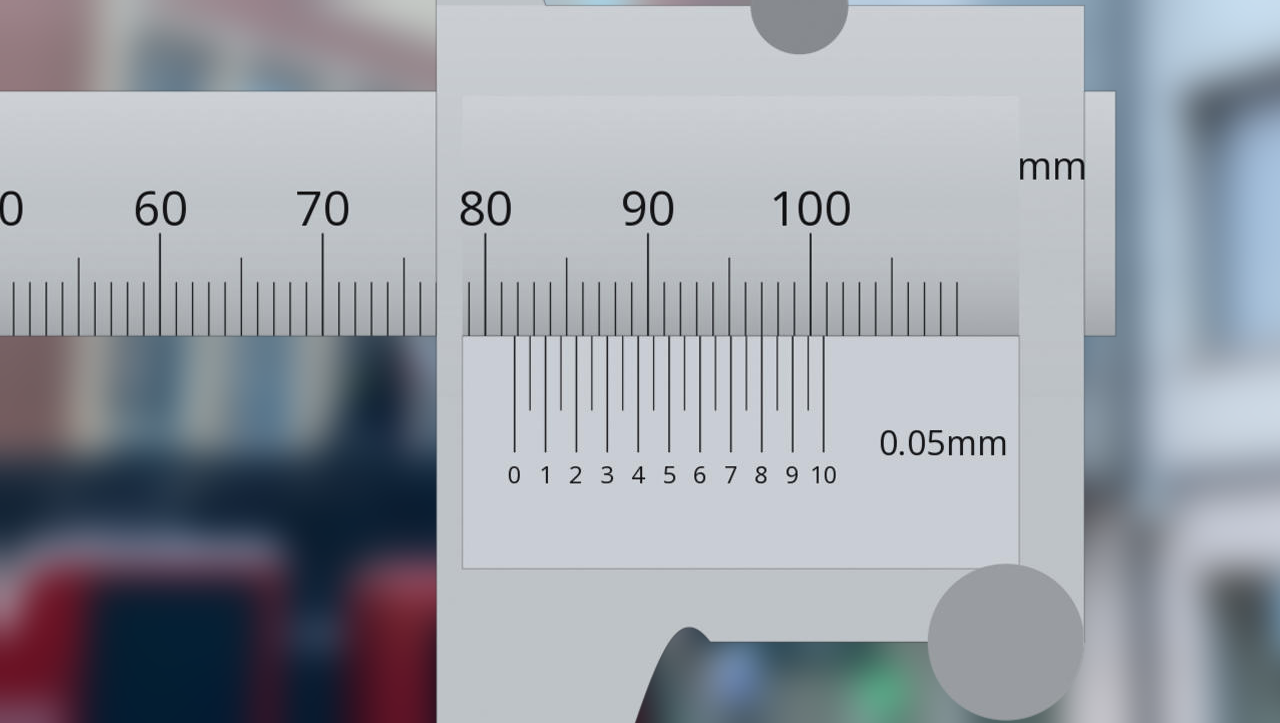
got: 81.8 mm
